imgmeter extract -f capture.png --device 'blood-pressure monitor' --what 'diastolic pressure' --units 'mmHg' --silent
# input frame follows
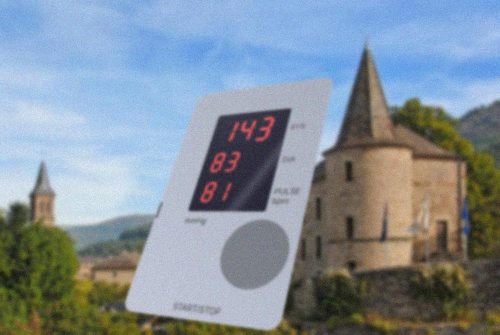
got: 83 mmHg
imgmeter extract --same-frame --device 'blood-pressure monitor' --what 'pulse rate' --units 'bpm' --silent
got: 81 bpm
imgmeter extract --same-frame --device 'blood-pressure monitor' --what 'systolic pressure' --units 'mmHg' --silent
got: 143 mmHg
